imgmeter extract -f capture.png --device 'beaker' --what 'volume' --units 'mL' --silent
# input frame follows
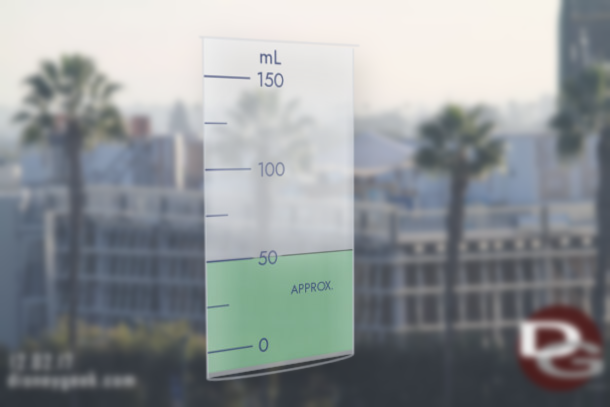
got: 50 mL
